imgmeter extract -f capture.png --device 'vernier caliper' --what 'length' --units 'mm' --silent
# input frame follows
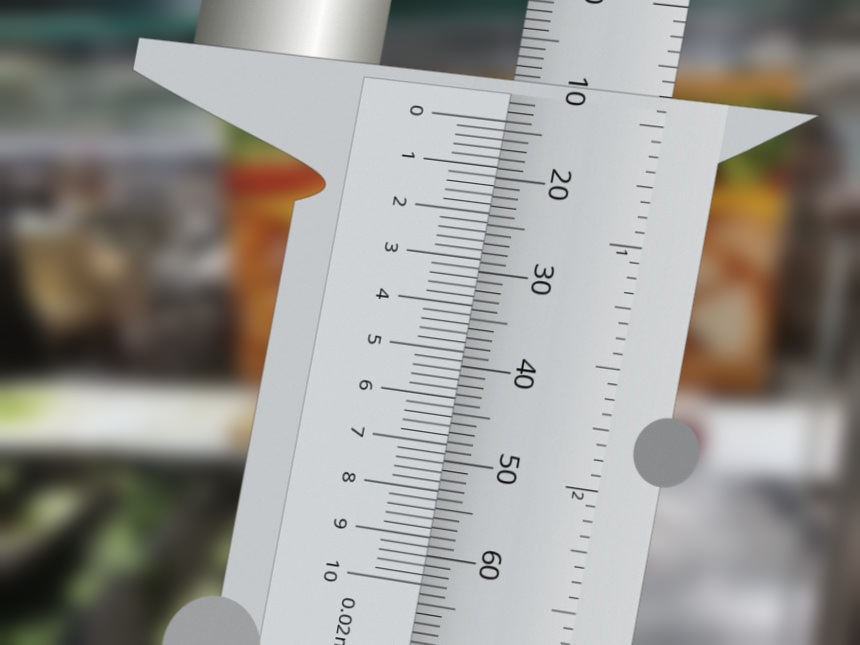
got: 14.0 mm
